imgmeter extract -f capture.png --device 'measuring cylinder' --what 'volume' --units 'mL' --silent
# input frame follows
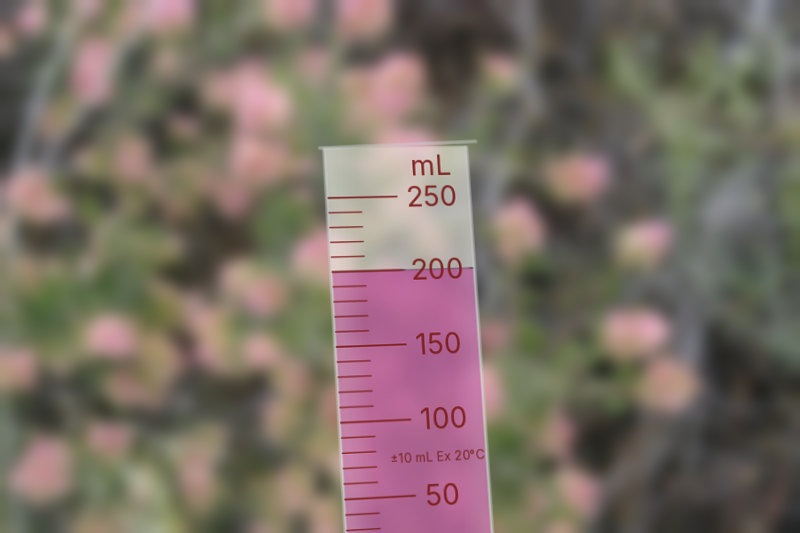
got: 200 mL
